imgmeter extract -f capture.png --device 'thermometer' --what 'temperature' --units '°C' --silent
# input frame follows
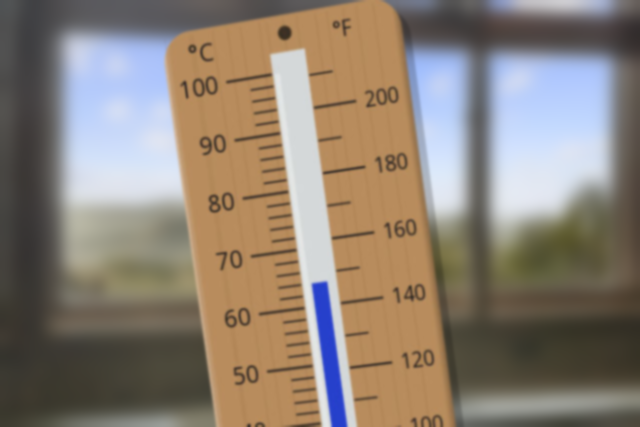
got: 64 °C
